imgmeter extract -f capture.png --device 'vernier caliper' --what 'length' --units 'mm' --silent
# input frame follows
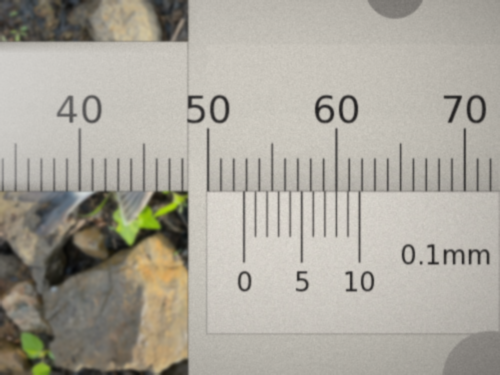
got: 52.8 mm
